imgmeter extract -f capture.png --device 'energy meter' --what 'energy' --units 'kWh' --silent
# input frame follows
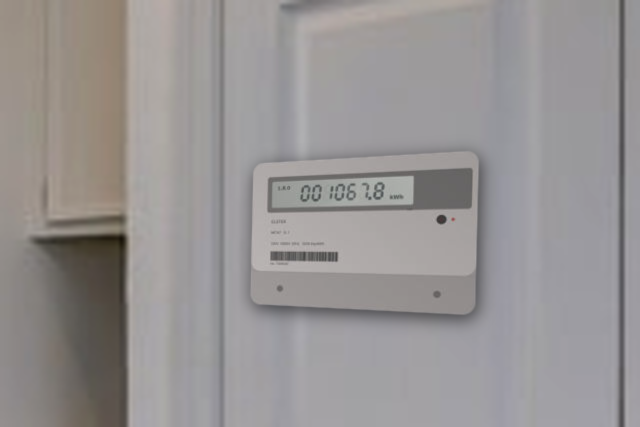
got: 1067.8 kWh
